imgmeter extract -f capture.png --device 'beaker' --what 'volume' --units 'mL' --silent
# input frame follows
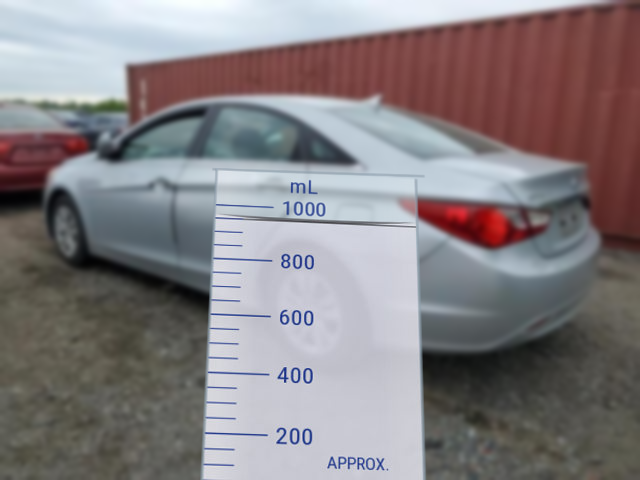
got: 950 mL
